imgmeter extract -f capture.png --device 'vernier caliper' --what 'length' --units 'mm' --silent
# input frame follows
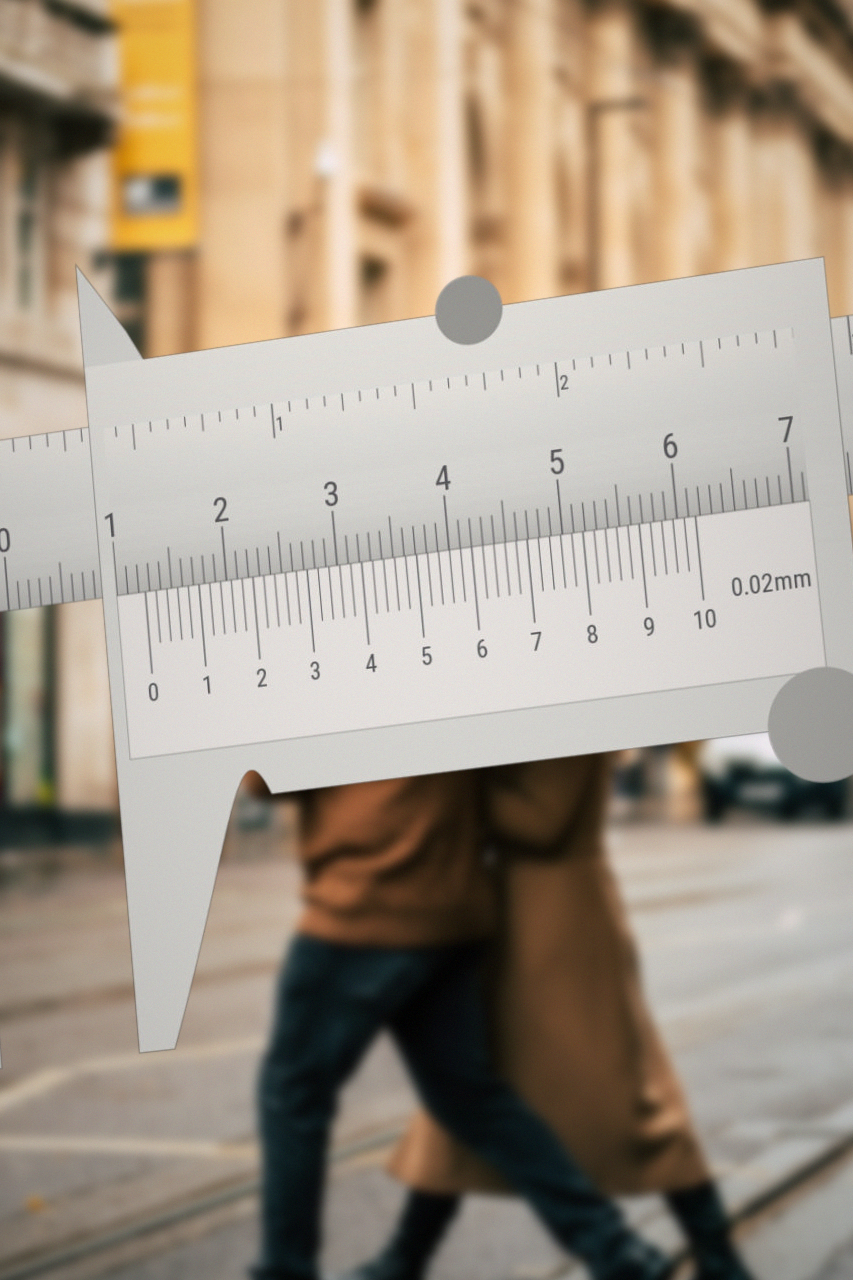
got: 12.6 mm
